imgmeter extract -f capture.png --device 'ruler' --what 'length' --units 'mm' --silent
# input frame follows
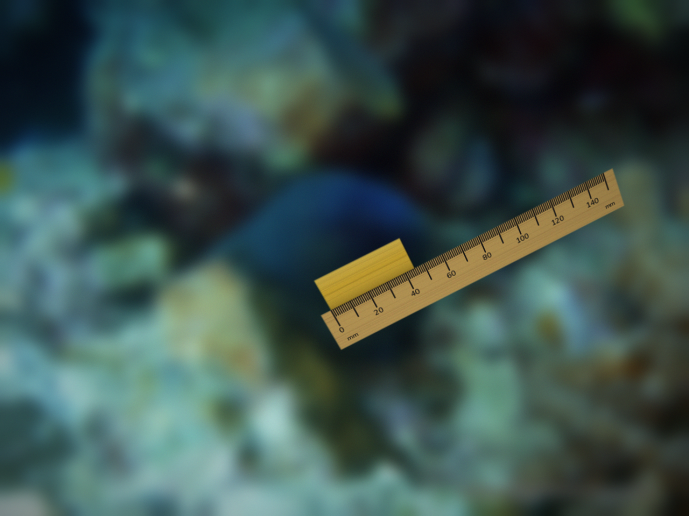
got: 45 mm
